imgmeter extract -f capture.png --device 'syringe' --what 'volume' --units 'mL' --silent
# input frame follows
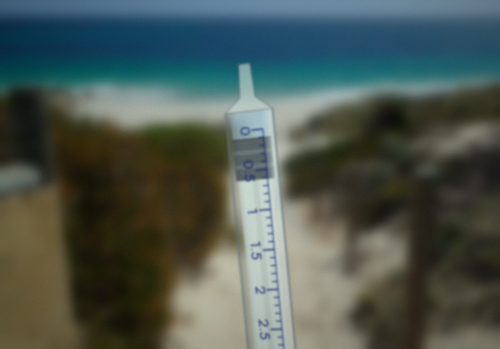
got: 0.1 mL
